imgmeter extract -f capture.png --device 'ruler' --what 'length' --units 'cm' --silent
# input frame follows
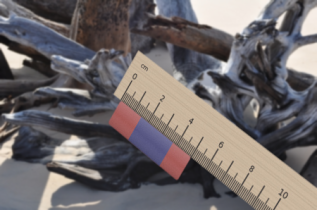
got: 5 cm
